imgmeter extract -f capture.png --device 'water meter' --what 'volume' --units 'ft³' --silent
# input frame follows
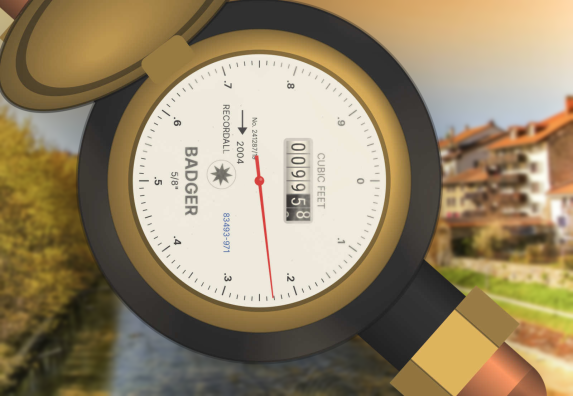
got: 9958.23 ft³
